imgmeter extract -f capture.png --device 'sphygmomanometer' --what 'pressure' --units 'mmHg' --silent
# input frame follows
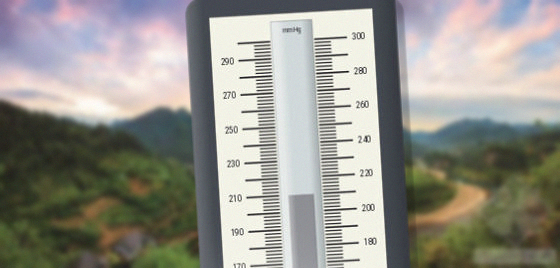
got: 210 mmHg
